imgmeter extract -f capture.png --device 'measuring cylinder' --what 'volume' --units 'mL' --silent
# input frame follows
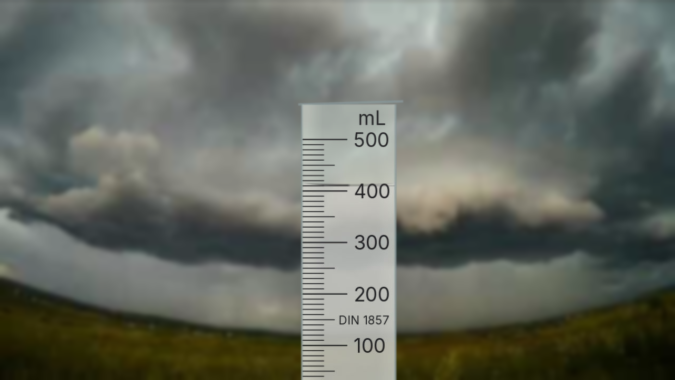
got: 410 mL
